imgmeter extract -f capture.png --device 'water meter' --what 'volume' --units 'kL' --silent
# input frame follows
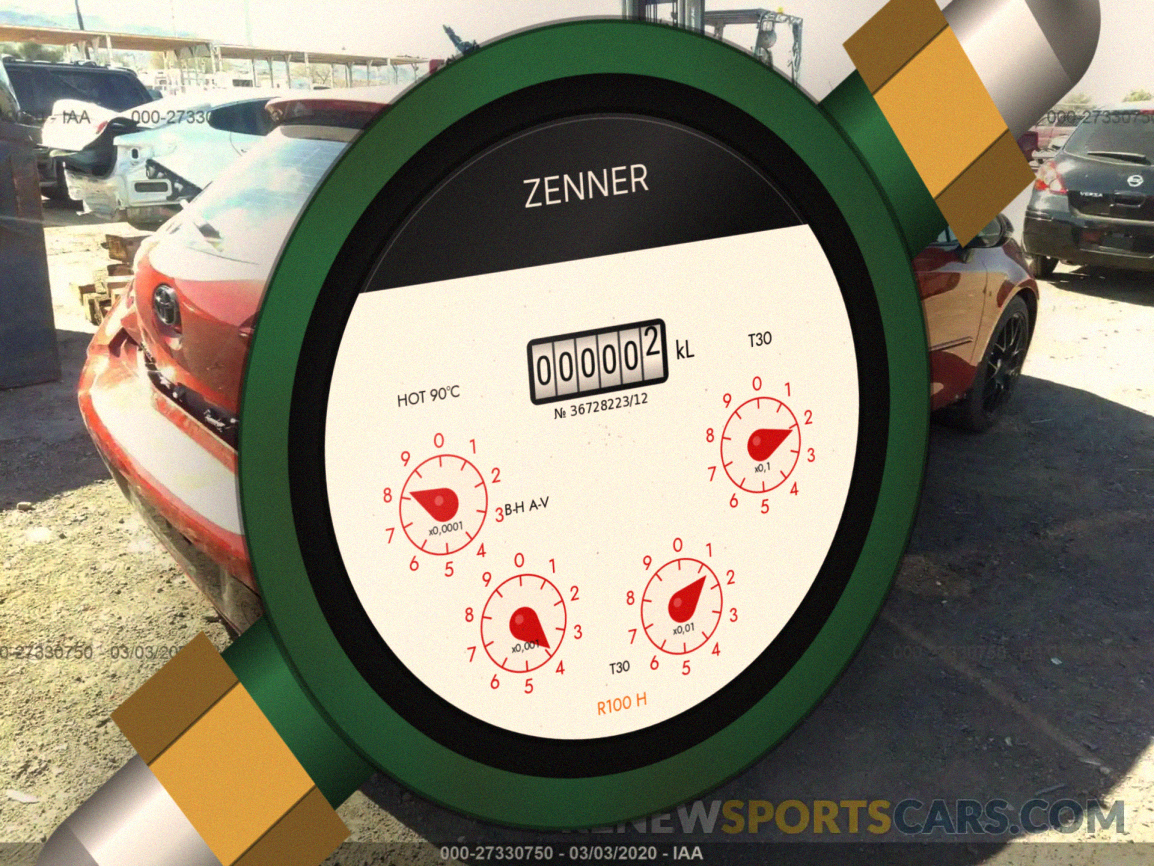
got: 2.2138 kL
